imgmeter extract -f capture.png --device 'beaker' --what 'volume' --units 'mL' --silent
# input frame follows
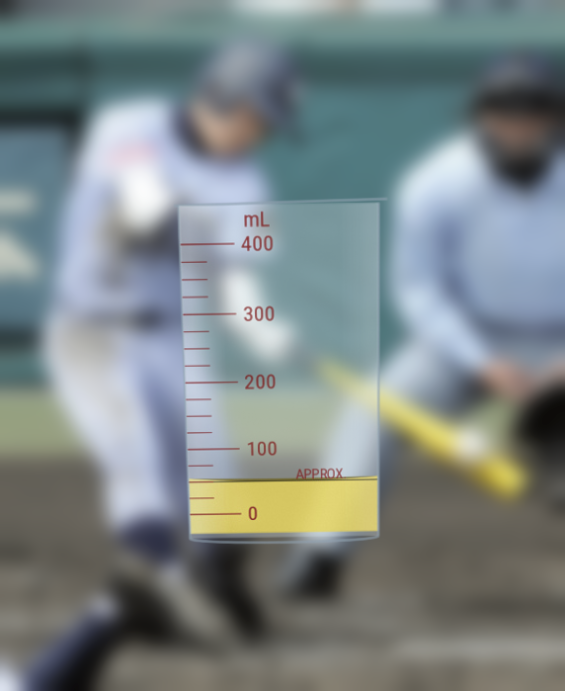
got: 50 mL
